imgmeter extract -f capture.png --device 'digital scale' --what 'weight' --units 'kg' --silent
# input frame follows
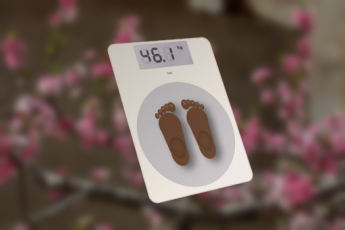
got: 46.1 kg
